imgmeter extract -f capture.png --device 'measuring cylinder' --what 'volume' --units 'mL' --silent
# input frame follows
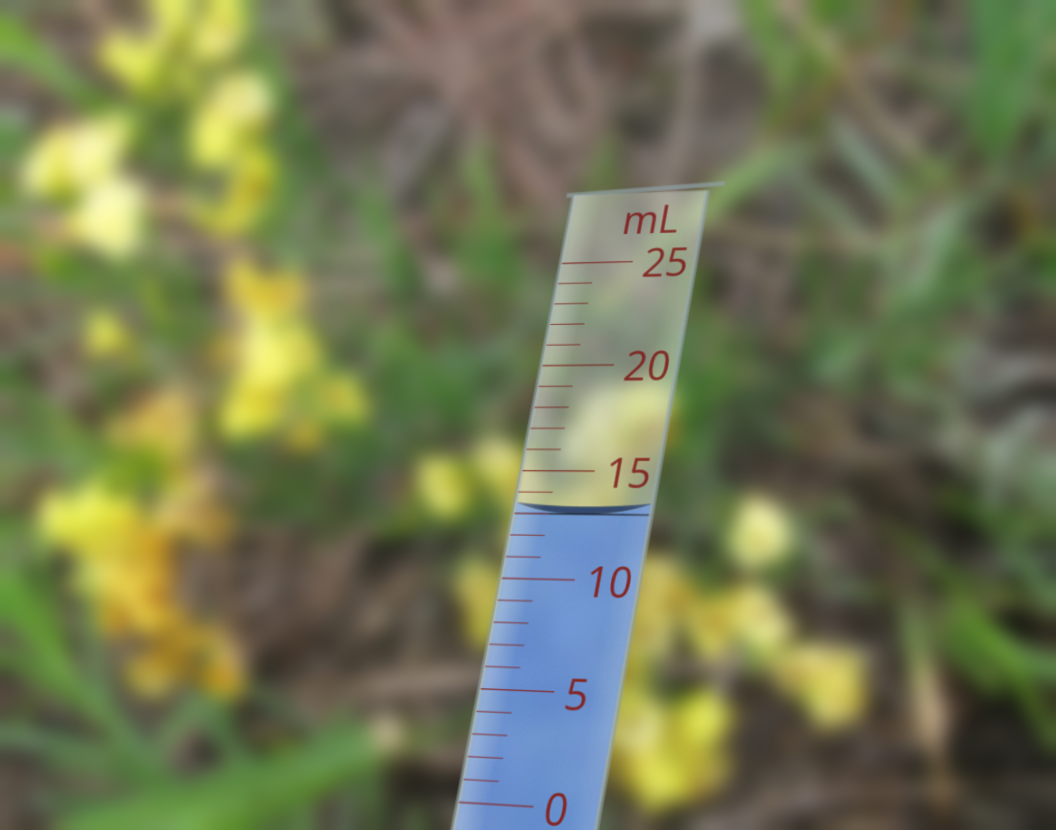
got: 13 mL
